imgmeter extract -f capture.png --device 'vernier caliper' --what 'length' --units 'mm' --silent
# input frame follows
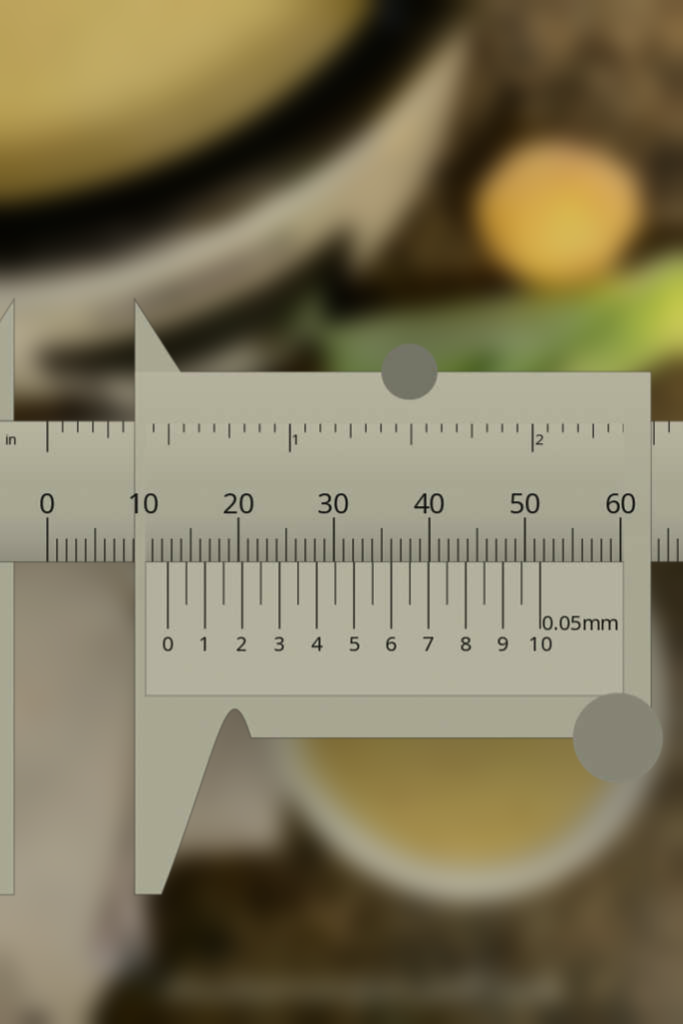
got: 12.6 mm
